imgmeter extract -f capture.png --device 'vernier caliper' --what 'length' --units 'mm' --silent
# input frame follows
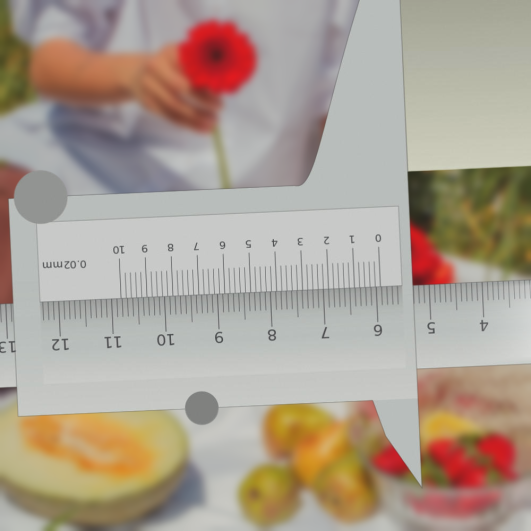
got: 59.2 mm
